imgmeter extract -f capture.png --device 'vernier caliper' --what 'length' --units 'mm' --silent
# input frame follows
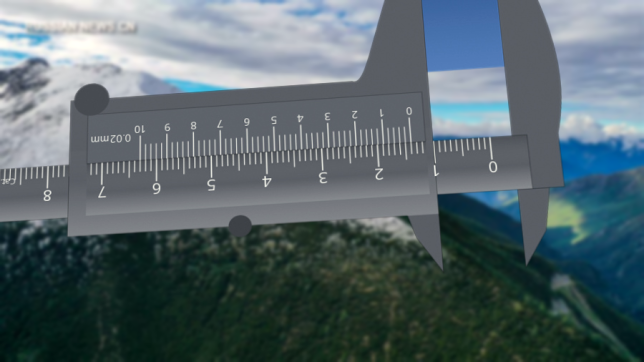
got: 14.0 mm
